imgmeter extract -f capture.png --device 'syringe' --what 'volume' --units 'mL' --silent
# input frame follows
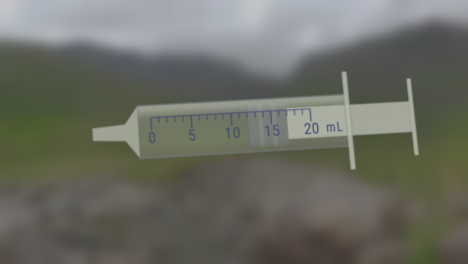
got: 12 mL
